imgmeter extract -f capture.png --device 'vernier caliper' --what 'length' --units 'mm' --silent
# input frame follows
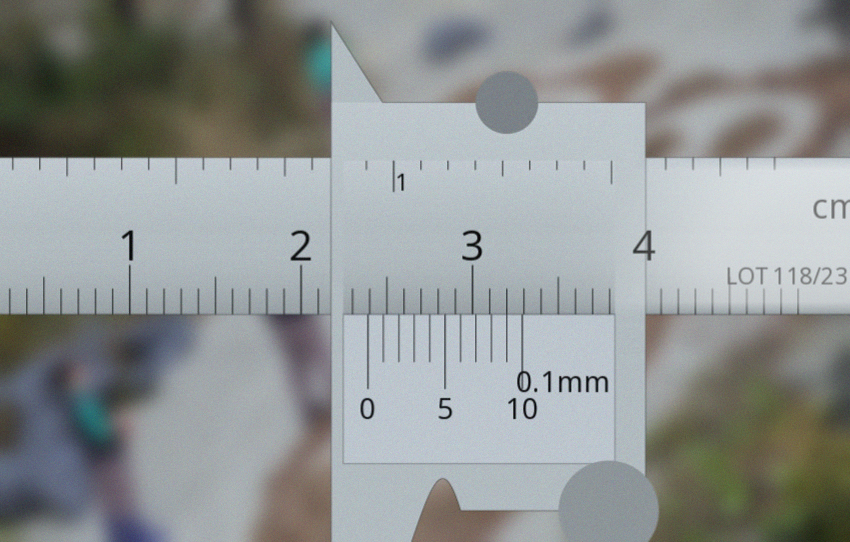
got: 23.9 mm
